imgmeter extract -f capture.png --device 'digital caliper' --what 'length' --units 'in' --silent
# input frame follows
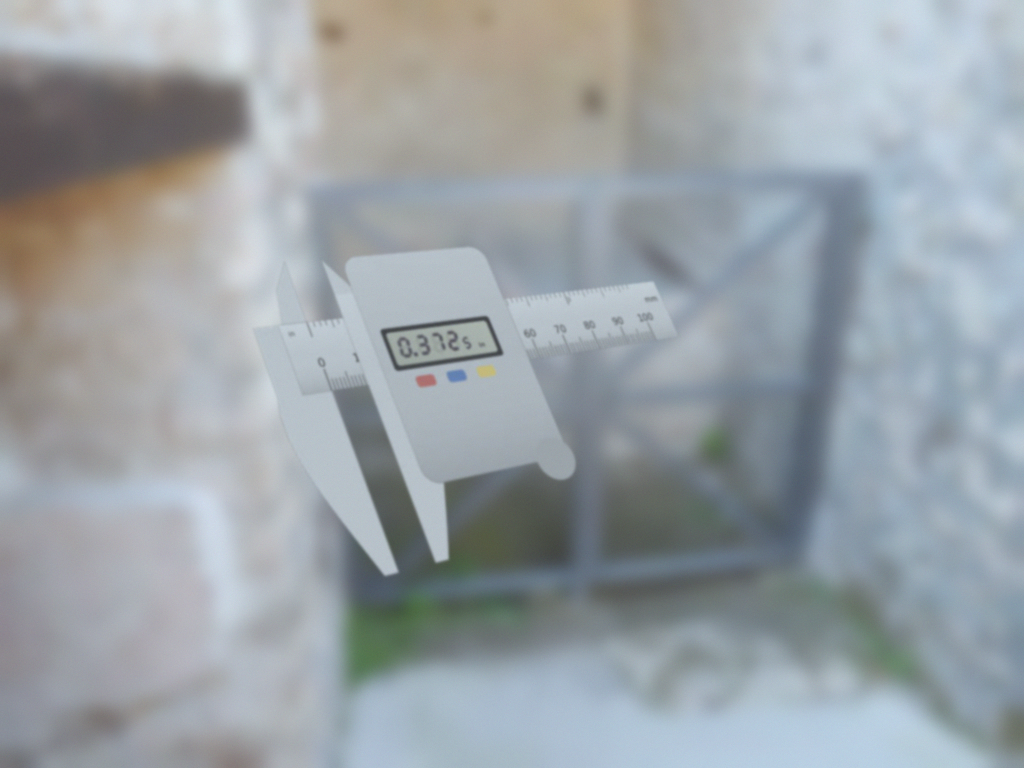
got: 0.3725 in
